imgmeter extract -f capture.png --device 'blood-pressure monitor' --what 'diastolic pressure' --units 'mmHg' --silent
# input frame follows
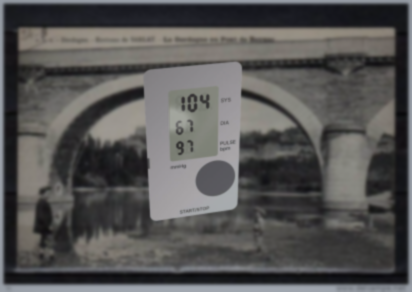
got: 67 mmHg
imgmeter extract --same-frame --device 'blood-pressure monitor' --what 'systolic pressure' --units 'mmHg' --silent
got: 104 mmHg
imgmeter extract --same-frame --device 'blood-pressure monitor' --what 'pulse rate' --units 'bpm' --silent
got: 97 bpm
